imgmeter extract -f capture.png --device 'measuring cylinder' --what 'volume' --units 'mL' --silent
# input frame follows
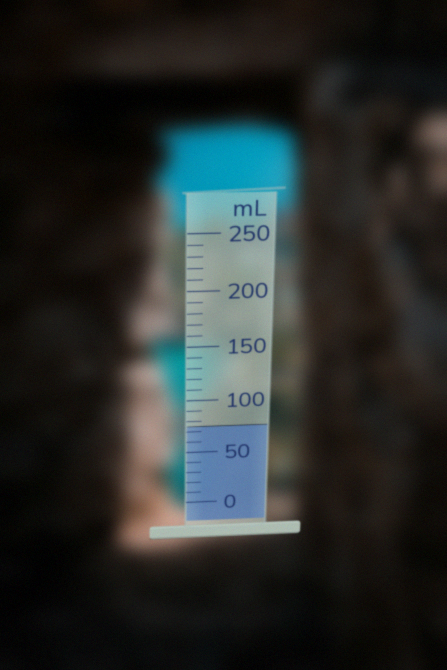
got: 75 mL
